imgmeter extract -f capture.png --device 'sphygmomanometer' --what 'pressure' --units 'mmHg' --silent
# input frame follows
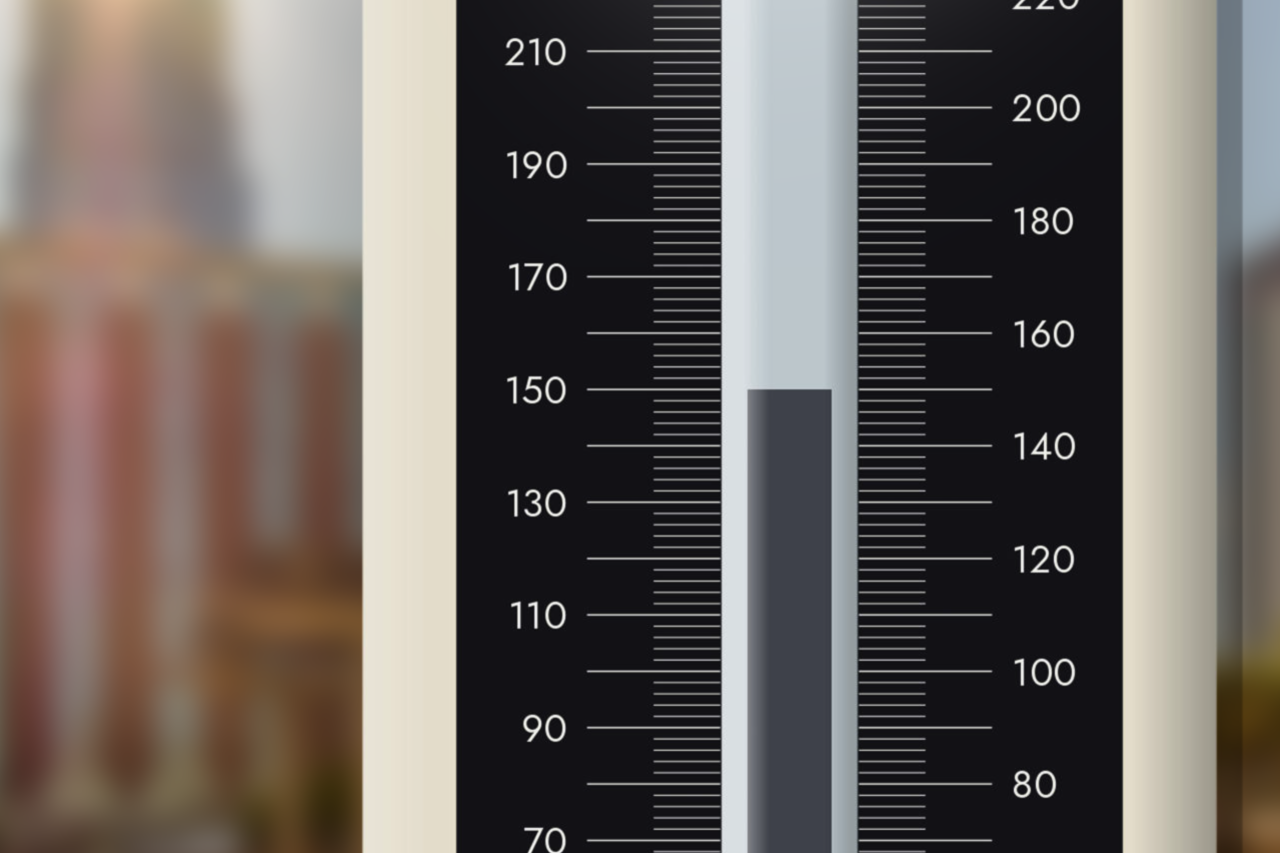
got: 150 mmHg
